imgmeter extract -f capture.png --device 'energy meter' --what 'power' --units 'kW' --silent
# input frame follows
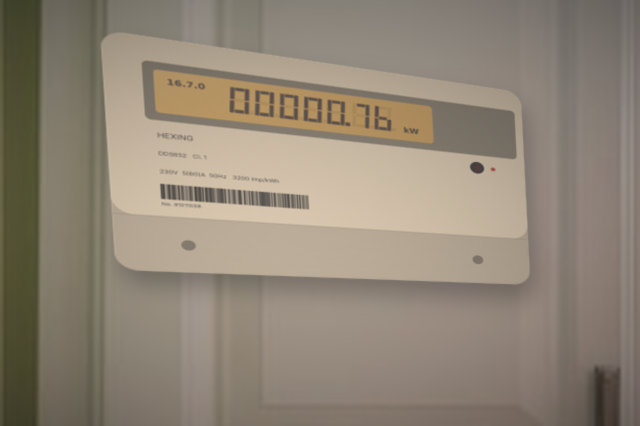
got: 0.76 kW
